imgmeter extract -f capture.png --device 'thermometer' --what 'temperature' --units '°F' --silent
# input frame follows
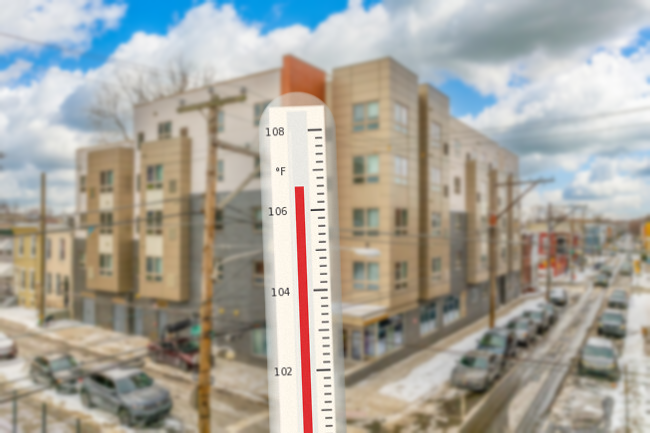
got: 106.6 °F
